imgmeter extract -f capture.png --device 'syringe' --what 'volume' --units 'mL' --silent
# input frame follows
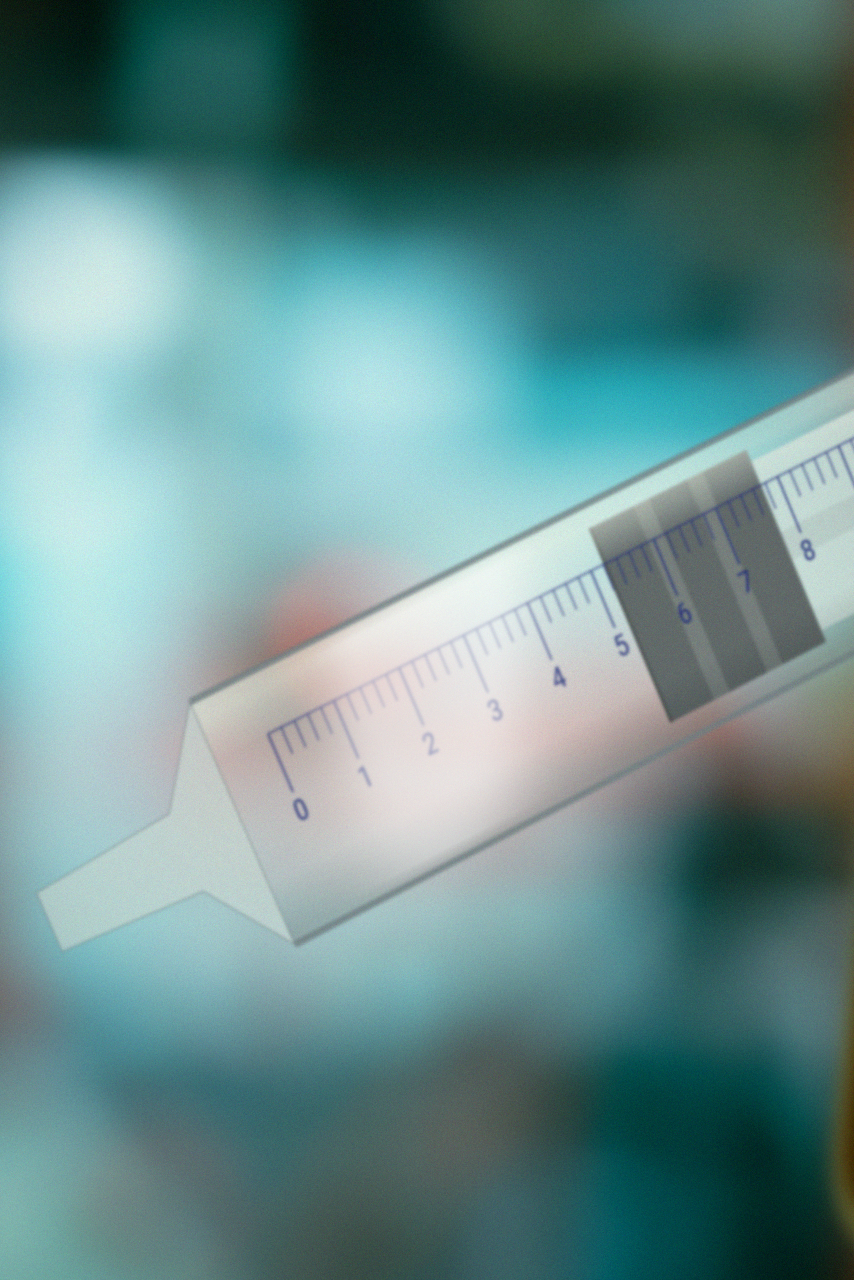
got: 5.2 mL
